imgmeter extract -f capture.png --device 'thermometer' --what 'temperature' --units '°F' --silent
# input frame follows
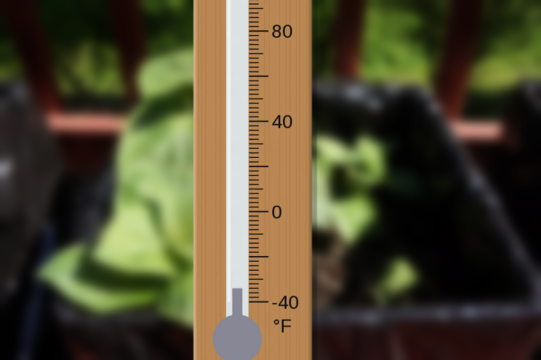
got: -34 °F
